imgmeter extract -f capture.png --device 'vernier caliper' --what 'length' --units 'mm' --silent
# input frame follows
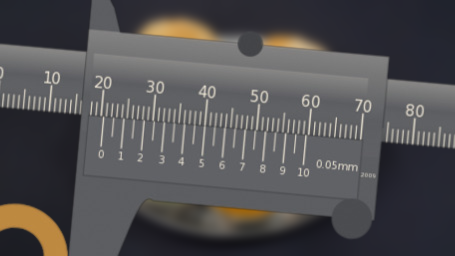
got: 20.5 mm
